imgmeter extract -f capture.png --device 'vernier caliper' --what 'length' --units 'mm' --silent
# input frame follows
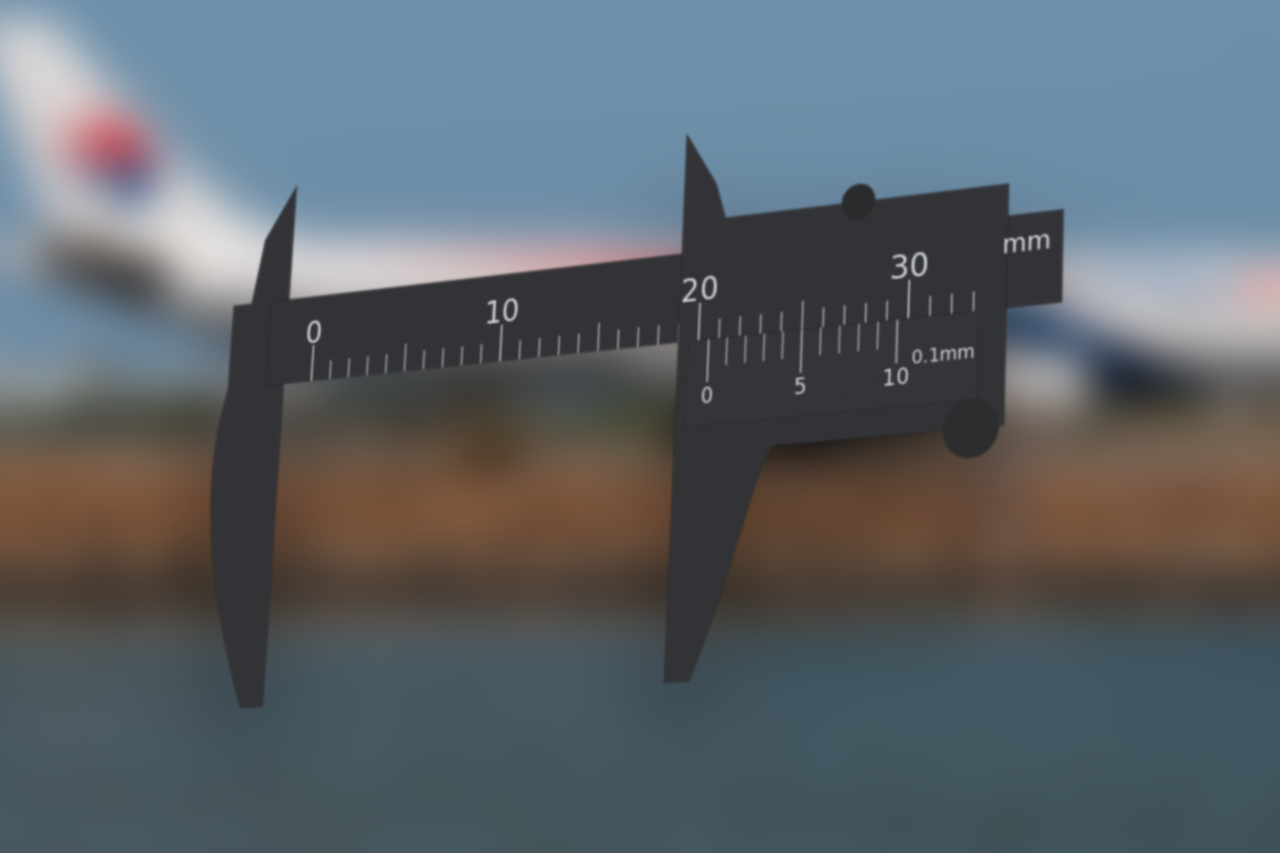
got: 20.5 mm
